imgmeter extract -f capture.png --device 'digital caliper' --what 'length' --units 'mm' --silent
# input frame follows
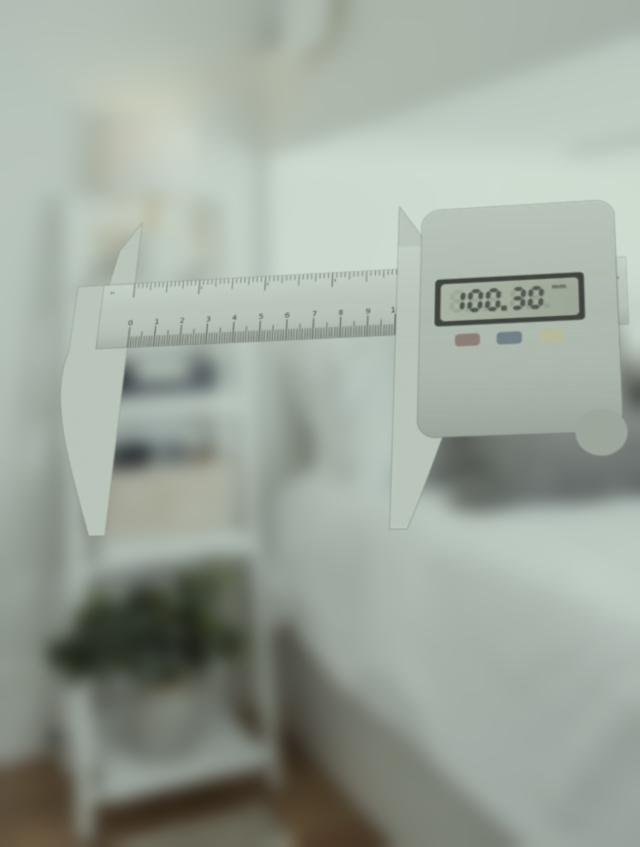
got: 100.30 mm
